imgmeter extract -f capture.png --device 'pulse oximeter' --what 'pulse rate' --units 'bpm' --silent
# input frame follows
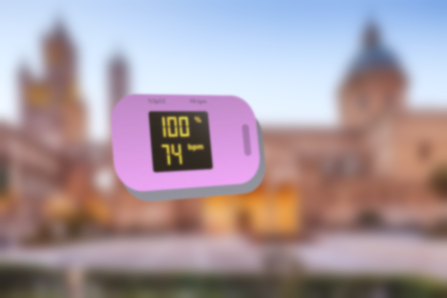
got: 74 bpm
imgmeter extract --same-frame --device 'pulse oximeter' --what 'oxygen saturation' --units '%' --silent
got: 100 %
